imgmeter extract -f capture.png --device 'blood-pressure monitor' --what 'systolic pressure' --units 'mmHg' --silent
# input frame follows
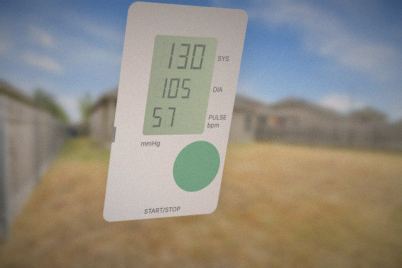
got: 130 mmHg
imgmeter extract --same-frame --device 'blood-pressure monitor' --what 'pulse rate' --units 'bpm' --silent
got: 57 bpm
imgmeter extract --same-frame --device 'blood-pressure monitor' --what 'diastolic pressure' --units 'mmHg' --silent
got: 105 mmHg
